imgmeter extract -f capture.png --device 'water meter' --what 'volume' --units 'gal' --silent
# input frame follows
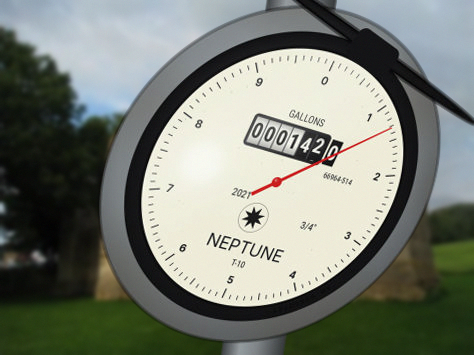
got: 1421.3 gal
